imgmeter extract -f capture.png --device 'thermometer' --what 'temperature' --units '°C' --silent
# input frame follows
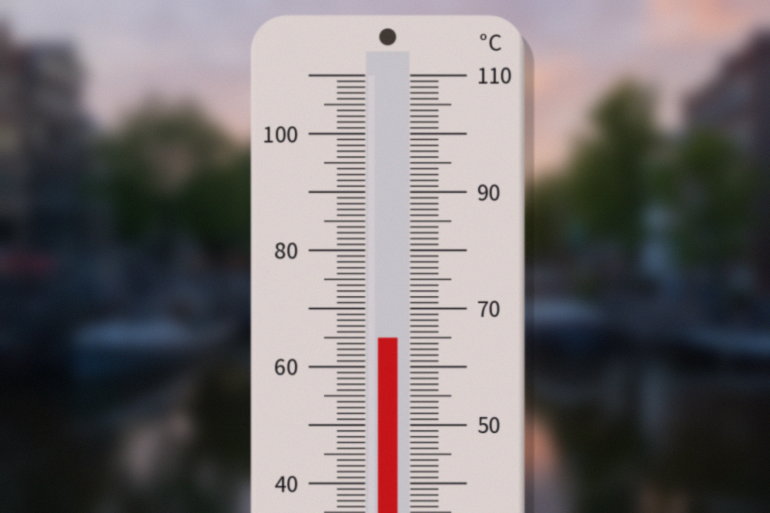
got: 65 °C
